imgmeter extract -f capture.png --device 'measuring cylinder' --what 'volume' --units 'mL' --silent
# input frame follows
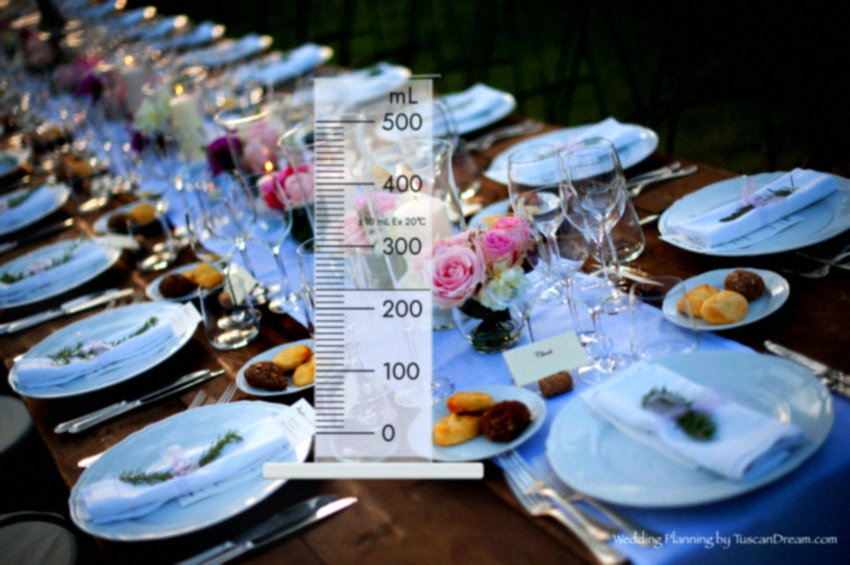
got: 230 mL
